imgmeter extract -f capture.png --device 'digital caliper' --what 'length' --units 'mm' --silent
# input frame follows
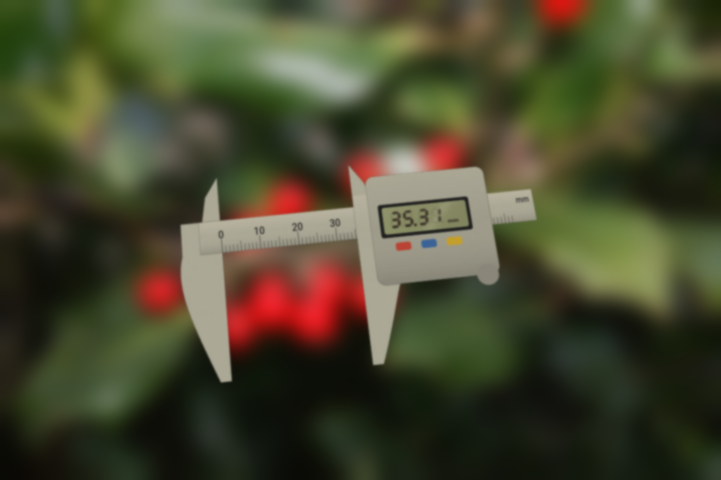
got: 35.31 mm
